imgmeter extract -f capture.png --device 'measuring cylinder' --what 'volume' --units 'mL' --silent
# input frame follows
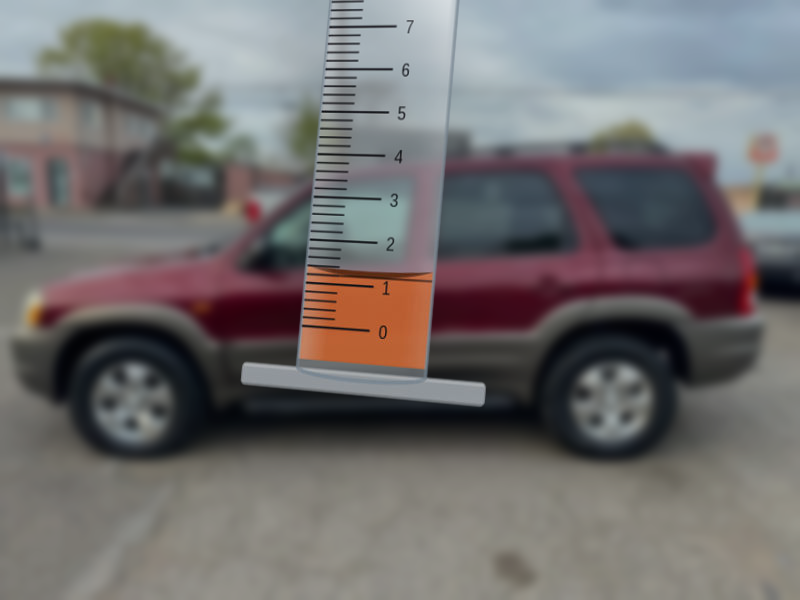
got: 1.2 mL
